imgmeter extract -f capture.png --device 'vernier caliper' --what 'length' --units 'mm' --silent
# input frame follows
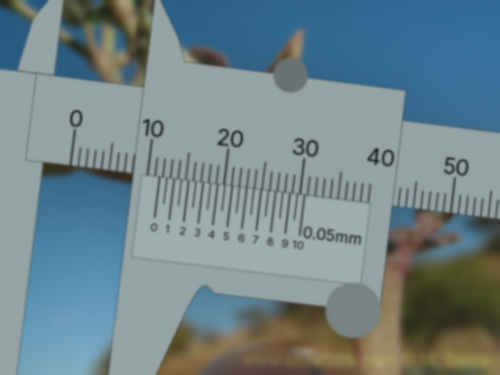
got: 11.6 mm
